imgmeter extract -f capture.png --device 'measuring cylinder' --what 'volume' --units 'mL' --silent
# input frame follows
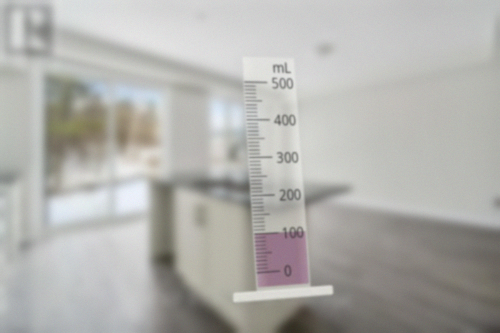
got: 100 mL
